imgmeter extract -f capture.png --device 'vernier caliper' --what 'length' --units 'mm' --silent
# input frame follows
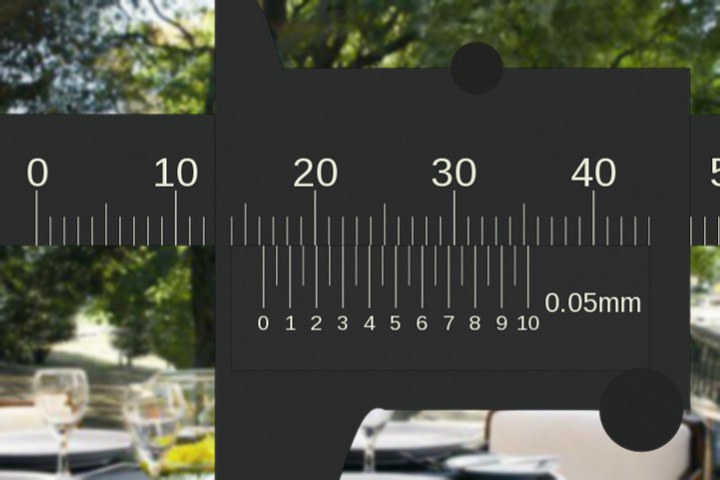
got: 16.3 mm
